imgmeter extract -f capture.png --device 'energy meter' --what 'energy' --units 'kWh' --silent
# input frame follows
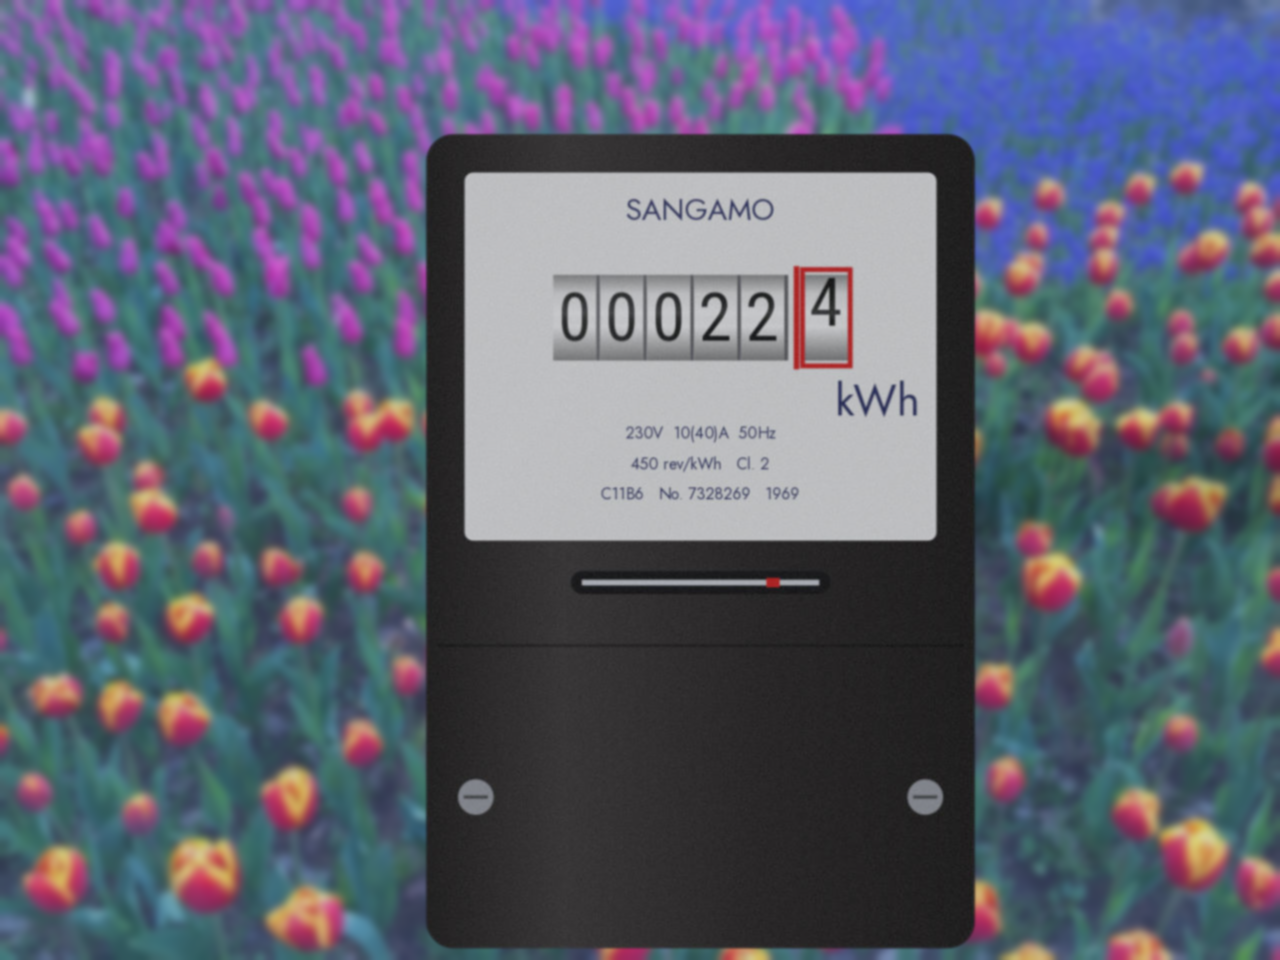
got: 22.4 kWh
